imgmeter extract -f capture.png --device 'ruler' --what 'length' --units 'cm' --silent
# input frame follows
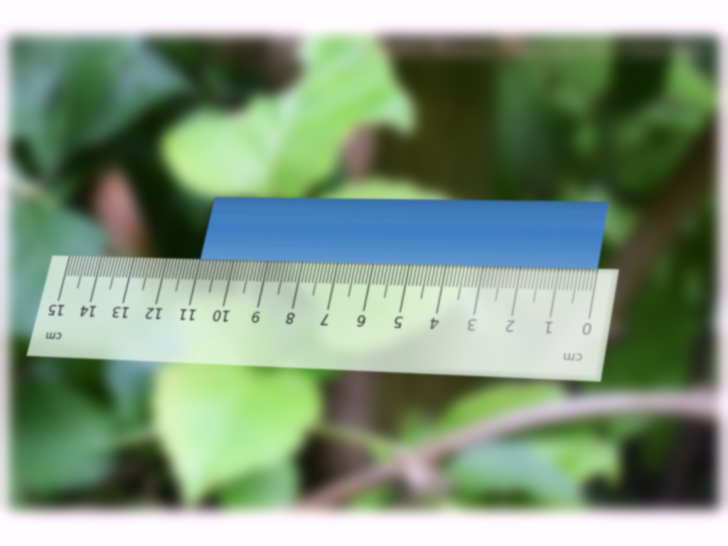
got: 11 cm
